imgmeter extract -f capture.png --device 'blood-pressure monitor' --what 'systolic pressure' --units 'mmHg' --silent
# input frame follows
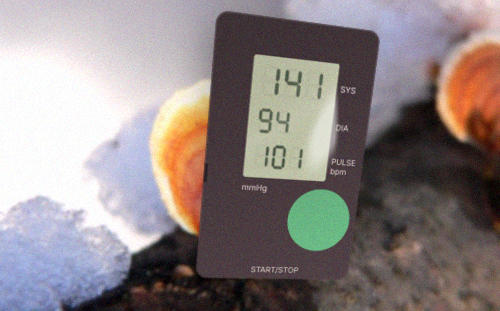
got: 141 mmHg
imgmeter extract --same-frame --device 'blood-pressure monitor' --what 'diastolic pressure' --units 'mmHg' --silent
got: 94 mmHg
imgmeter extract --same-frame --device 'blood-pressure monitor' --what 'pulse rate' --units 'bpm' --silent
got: 101 bpm
